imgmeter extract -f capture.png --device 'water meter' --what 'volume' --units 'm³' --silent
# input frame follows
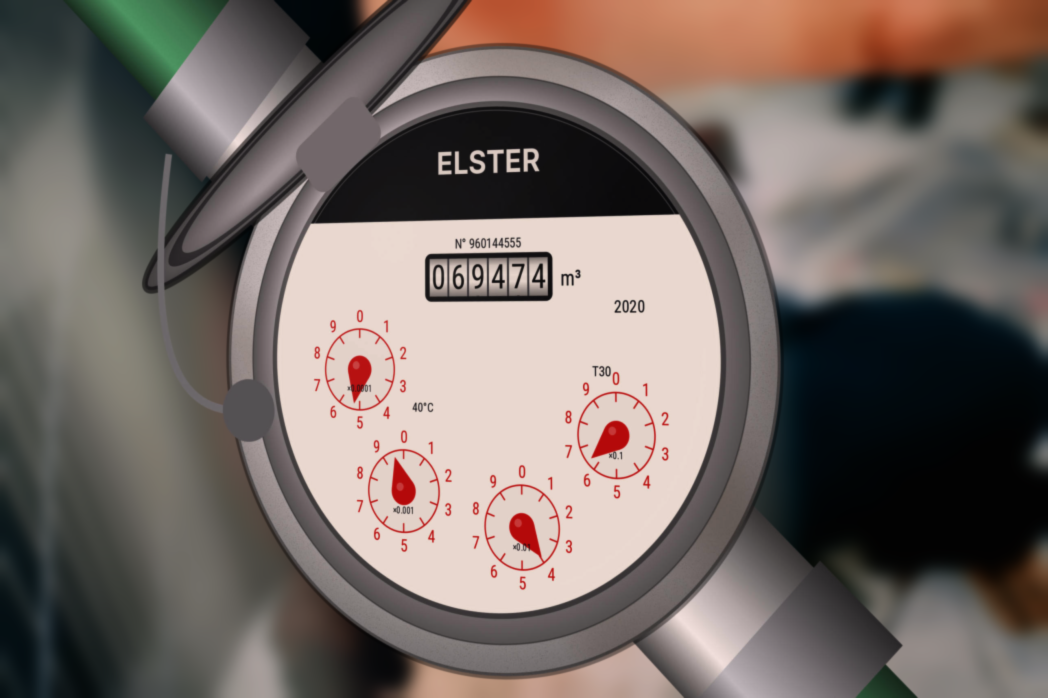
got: 69474.6395 m³
